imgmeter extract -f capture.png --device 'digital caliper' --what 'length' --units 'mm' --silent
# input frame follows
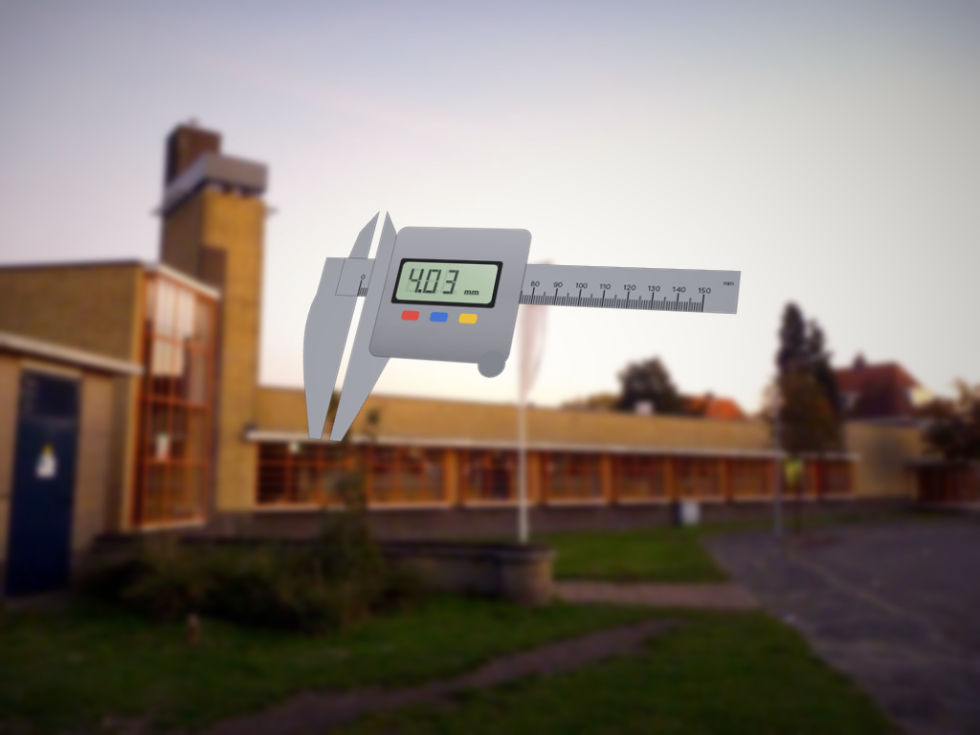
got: 4.03 mm
